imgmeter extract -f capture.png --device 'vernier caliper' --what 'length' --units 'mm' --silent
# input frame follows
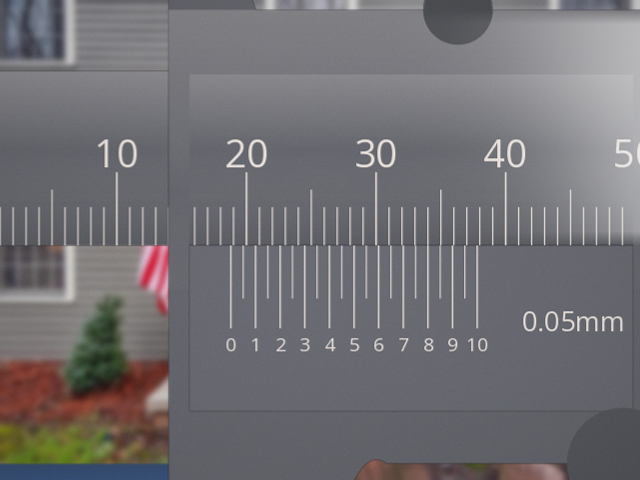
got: 18.8 mm
